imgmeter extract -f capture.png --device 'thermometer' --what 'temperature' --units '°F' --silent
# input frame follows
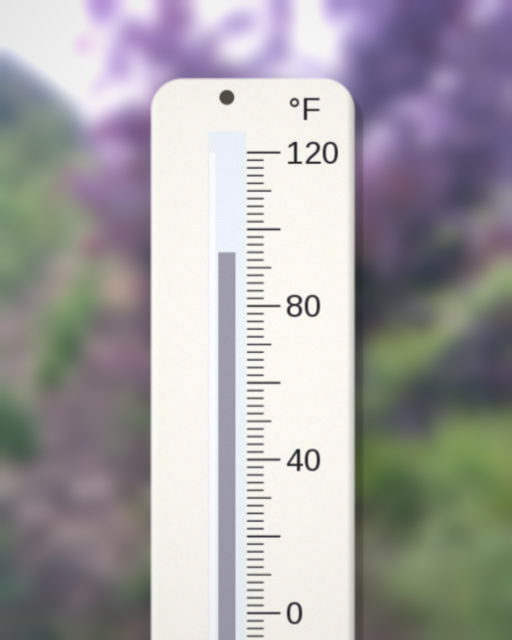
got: 94 °F
